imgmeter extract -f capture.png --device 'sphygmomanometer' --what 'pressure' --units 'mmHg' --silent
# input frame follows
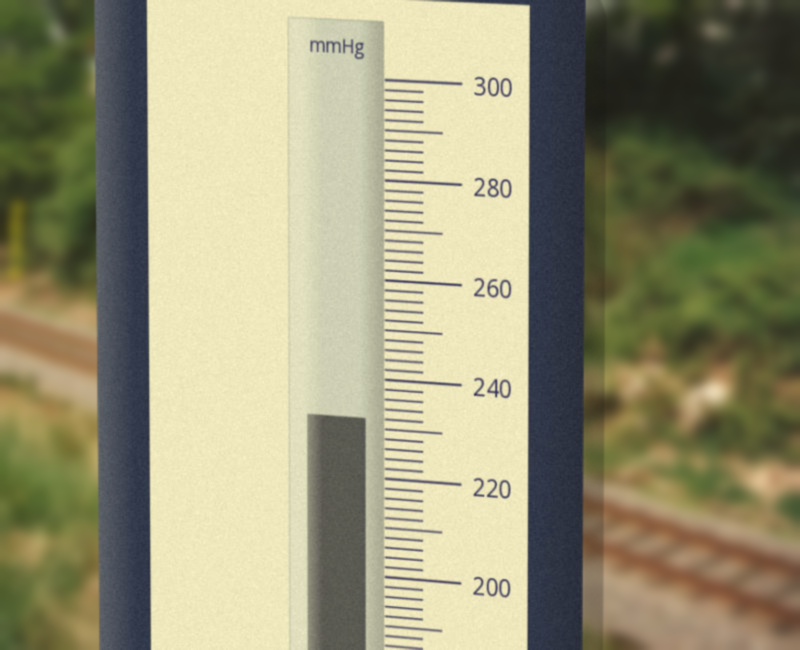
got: 232 mmHg
